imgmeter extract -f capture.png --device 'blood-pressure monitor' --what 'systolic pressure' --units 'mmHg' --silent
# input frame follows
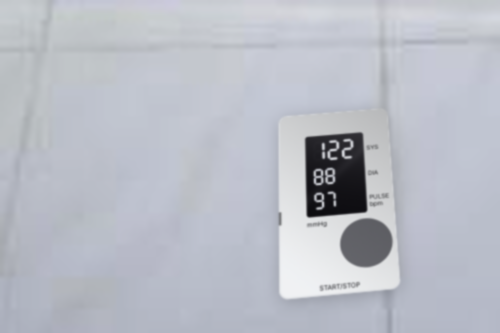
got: 122 mmHg
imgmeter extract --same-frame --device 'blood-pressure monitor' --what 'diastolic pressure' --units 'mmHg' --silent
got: 88 mmHg
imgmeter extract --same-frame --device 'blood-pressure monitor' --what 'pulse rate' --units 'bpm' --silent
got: 97 bpm
